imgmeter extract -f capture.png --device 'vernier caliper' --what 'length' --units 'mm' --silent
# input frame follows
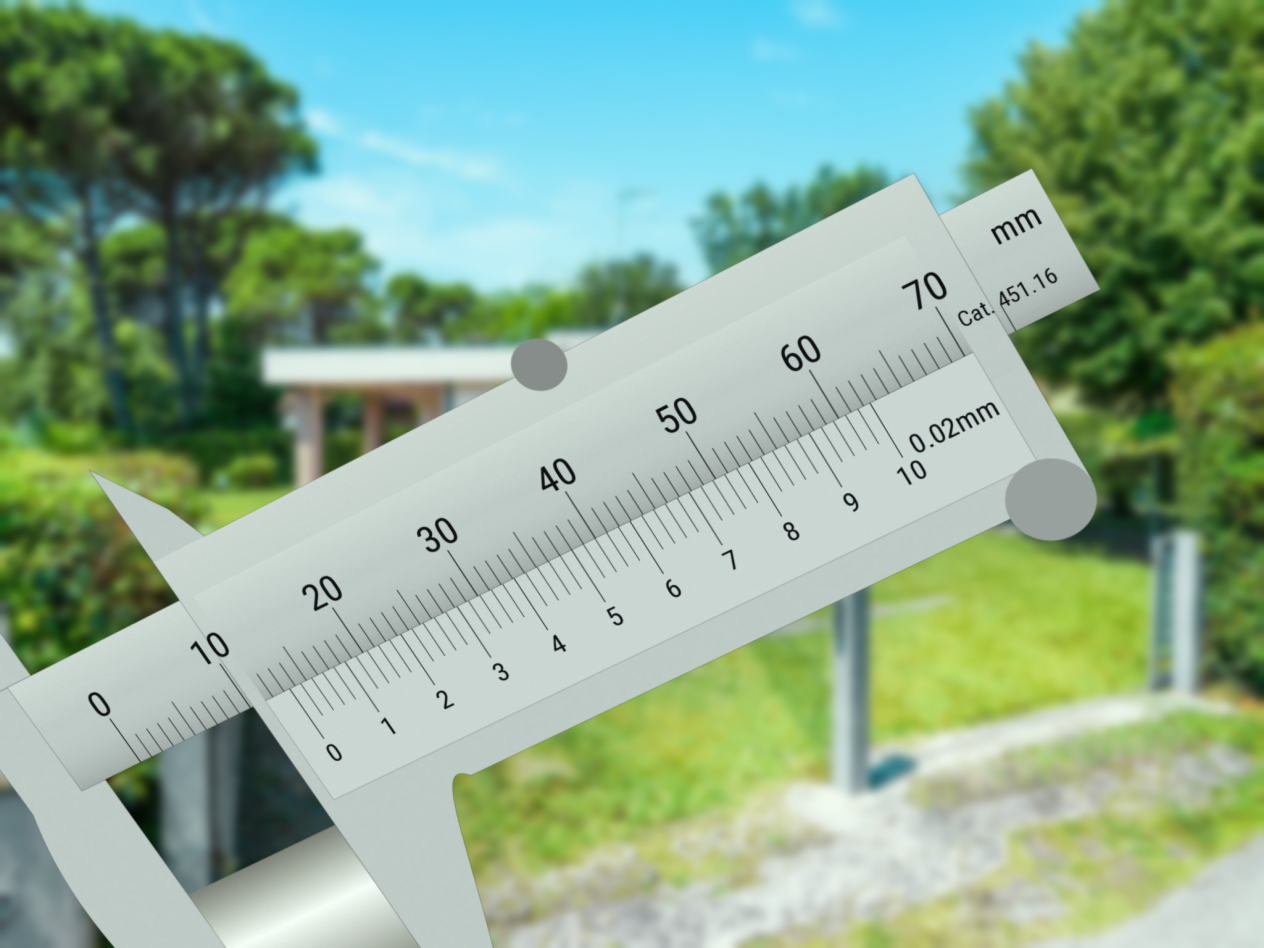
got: 13.5 mm
